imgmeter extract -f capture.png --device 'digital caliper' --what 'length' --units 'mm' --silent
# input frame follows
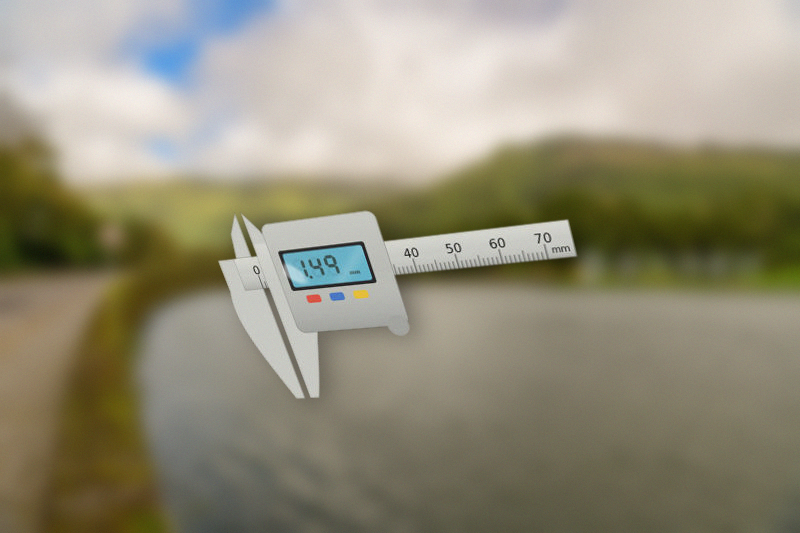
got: 1.49 mm
